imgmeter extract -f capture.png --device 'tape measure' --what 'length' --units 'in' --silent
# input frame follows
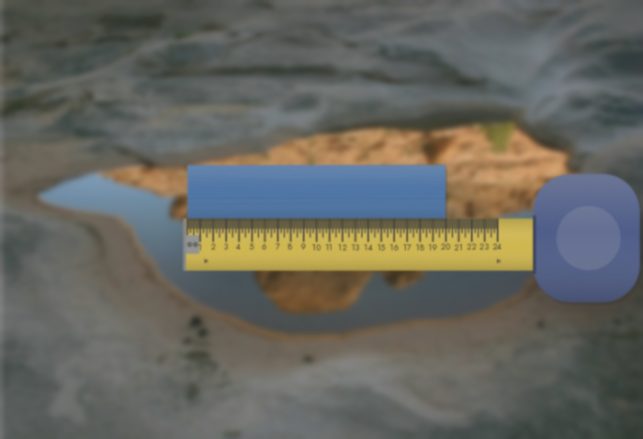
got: 20 in
